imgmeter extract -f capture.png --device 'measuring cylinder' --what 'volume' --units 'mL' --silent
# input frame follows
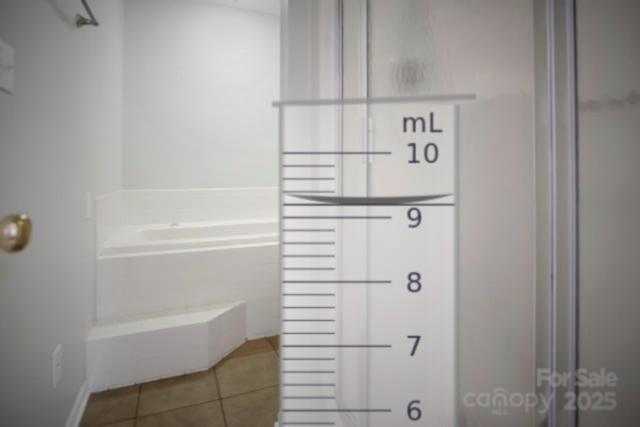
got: 9.2 mL
